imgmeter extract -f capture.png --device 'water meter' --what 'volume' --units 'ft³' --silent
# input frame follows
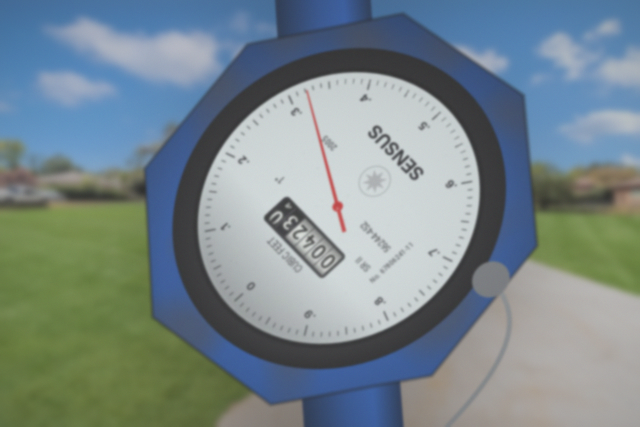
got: 4230.32 ft³
